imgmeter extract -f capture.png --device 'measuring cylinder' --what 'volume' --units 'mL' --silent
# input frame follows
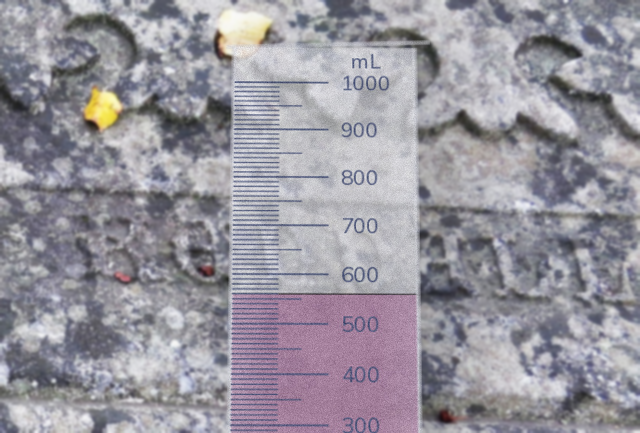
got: 560 mL
